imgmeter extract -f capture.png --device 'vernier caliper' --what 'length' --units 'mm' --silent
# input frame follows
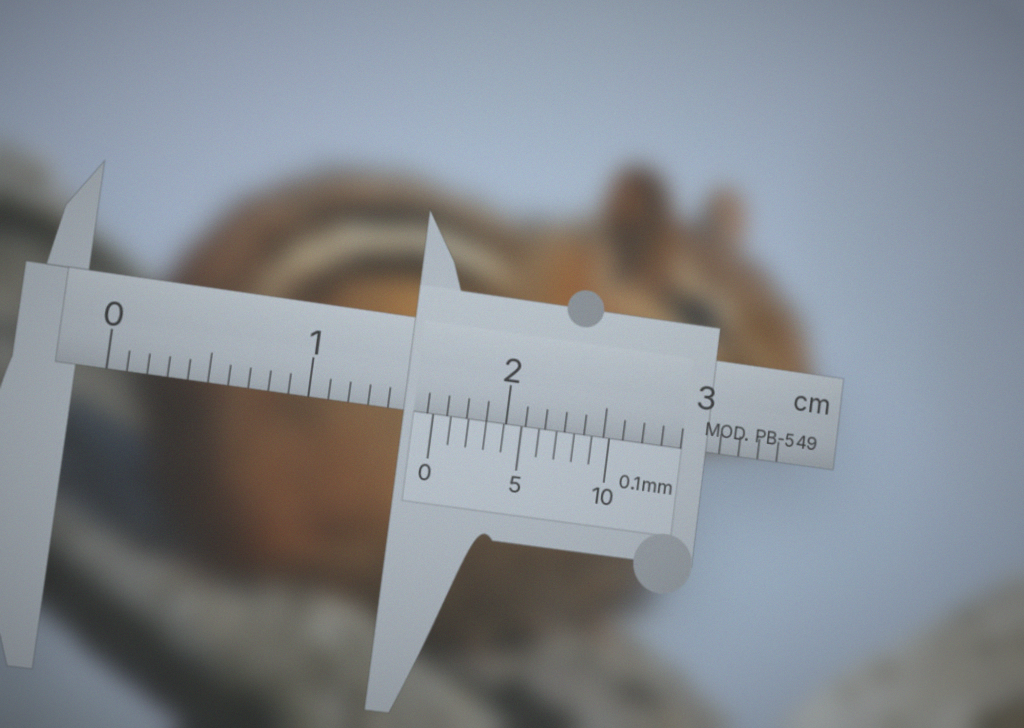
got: 16.3 mm
